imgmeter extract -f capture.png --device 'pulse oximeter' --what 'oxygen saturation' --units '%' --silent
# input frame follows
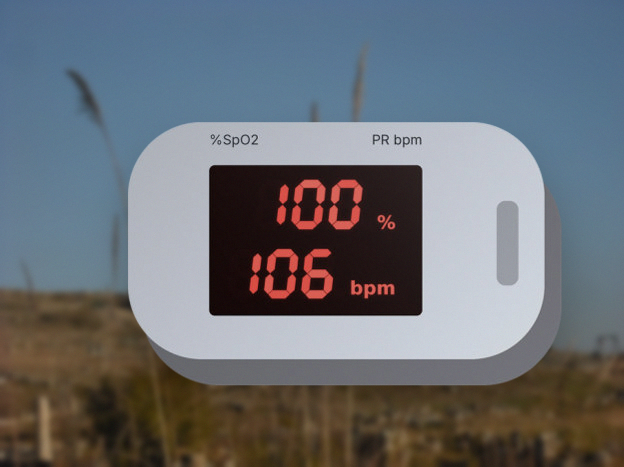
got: 100 %
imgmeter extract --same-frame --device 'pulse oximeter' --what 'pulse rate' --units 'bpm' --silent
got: 106 bpm
